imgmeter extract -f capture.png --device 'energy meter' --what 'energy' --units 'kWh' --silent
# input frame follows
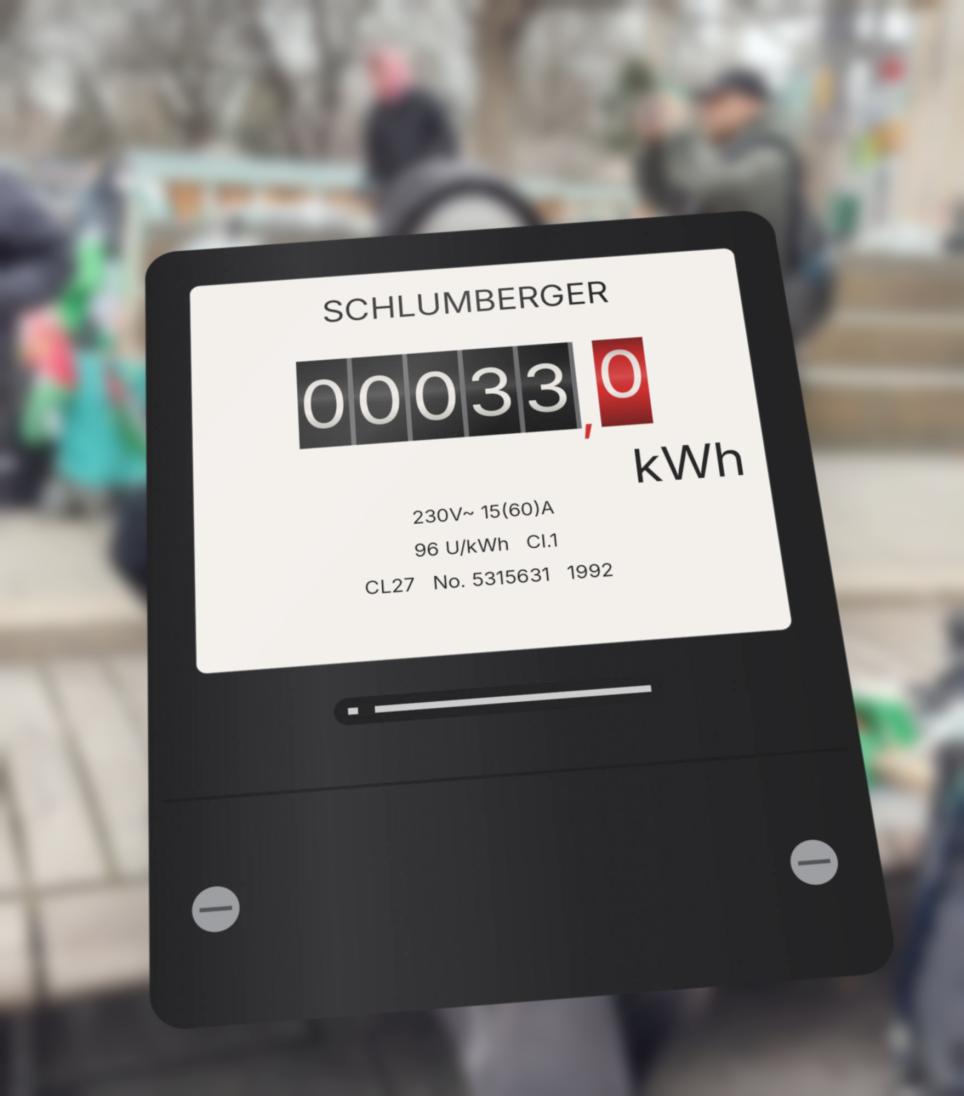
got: 33.0 kWh
